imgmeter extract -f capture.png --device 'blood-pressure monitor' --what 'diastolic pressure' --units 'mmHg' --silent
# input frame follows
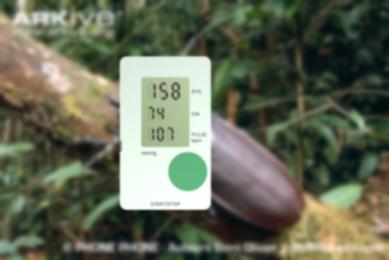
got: 74 mmHg
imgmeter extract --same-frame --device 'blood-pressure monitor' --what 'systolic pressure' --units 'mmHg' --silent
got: 158 mmHg
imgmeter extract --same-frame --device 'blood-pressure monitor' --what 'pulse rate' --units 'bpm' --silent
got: 107 bpm
